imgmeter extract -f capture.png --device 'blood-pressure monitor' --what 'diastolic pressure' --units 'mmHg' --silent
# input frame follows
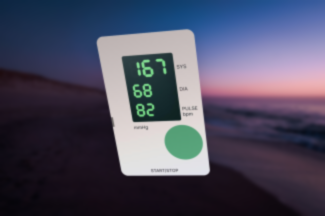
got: 68 mmHg
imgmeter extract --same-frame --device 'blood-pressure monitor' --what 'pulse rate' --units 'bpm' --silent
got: 82 bpm
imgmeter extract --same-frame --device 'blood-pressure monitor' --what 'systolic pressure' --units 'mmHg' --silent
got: 167 mmHg
